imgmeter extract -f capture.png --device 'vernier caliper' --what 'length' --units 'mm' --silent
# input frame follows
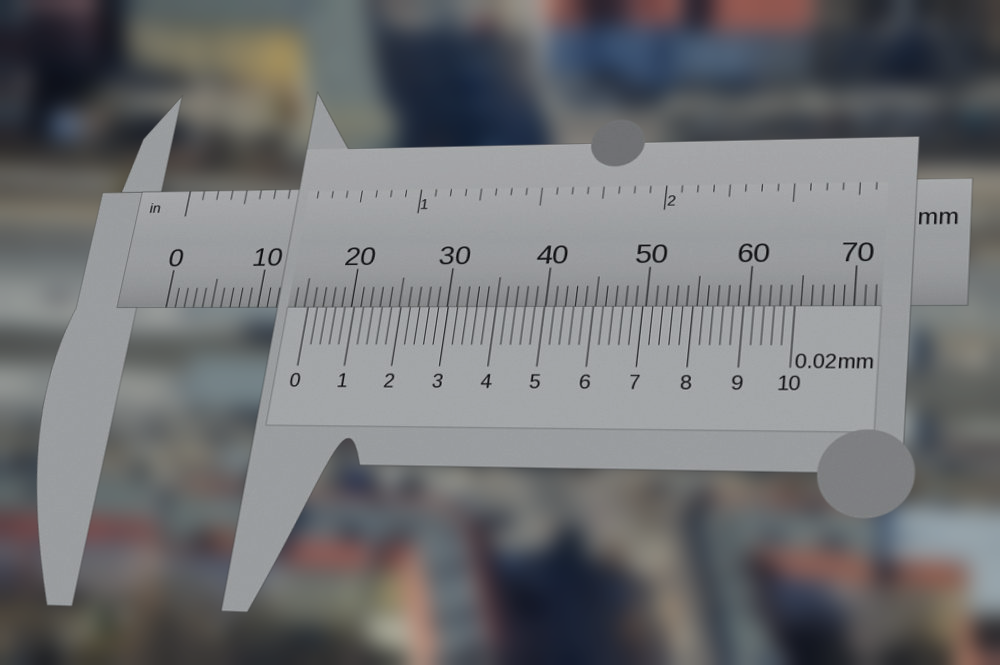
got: 15.4 mm
